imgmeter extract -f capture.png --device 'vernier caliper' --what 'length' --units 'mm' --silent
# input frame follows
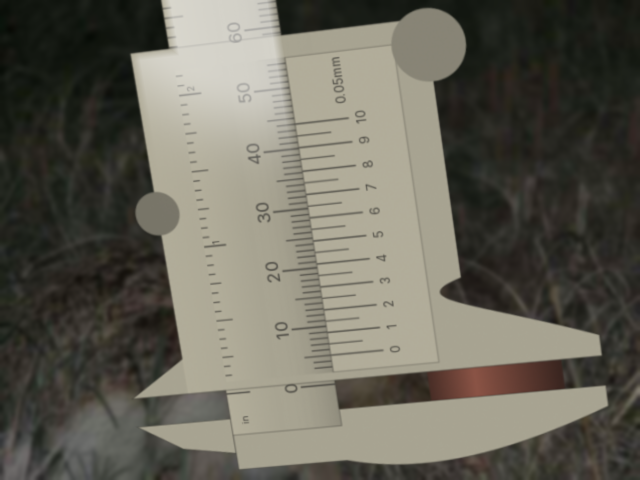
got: 5.0 mm
